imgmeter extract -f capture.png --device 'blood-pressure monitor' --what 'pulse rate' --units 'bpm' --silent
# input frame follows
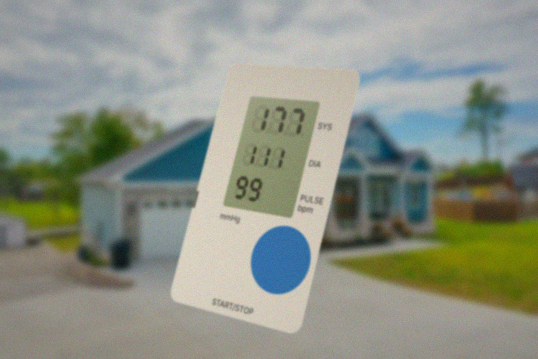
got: 99 bpm
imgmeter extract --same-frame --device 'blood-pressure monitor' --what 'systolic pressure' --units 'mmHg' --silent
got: 177 mmHg
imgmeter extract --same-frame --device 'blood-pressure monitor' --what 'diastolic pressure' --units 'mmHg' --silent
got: 111 mmHg
